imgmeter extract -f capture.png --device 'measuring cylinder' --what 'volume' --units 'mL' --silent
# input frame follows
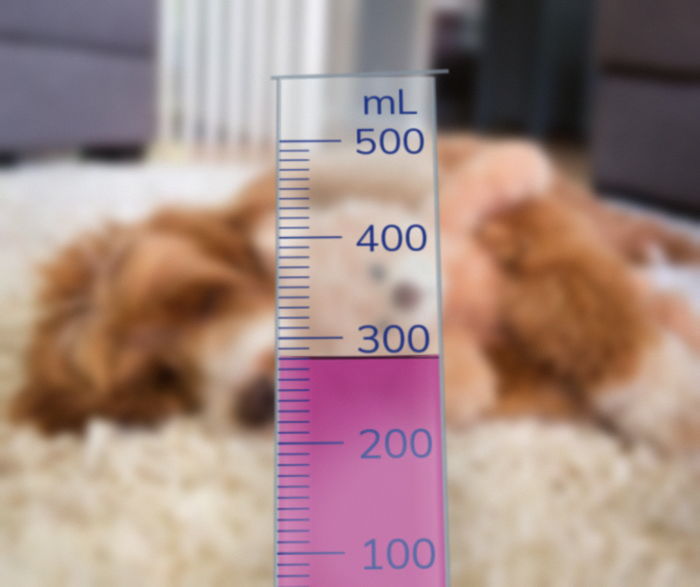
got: 280 mL
